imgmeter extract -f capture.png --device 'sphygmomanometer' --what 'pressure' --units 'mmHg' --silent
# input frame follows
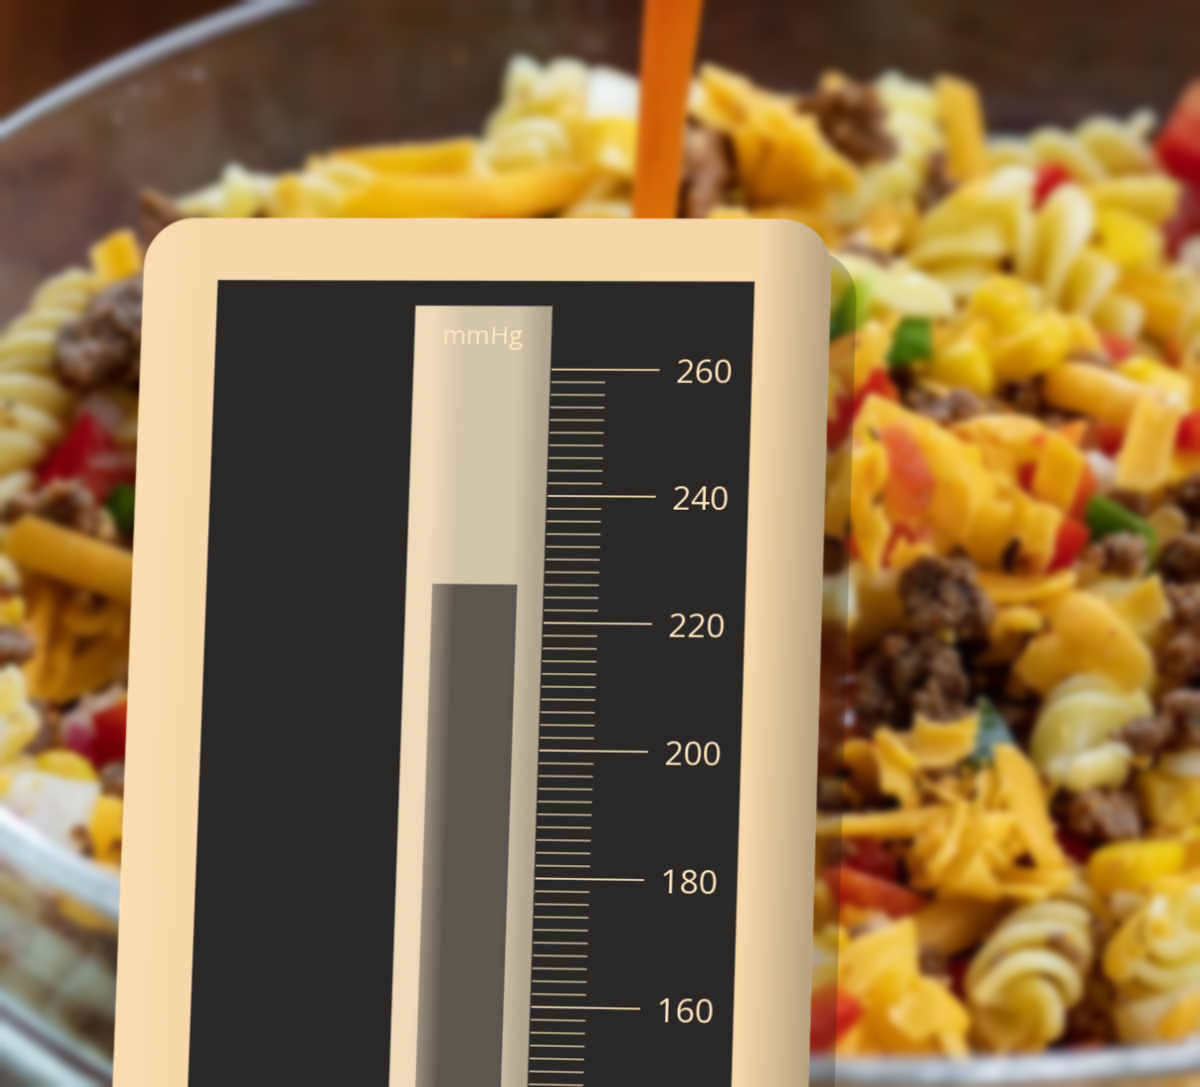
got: 226 mmHg
